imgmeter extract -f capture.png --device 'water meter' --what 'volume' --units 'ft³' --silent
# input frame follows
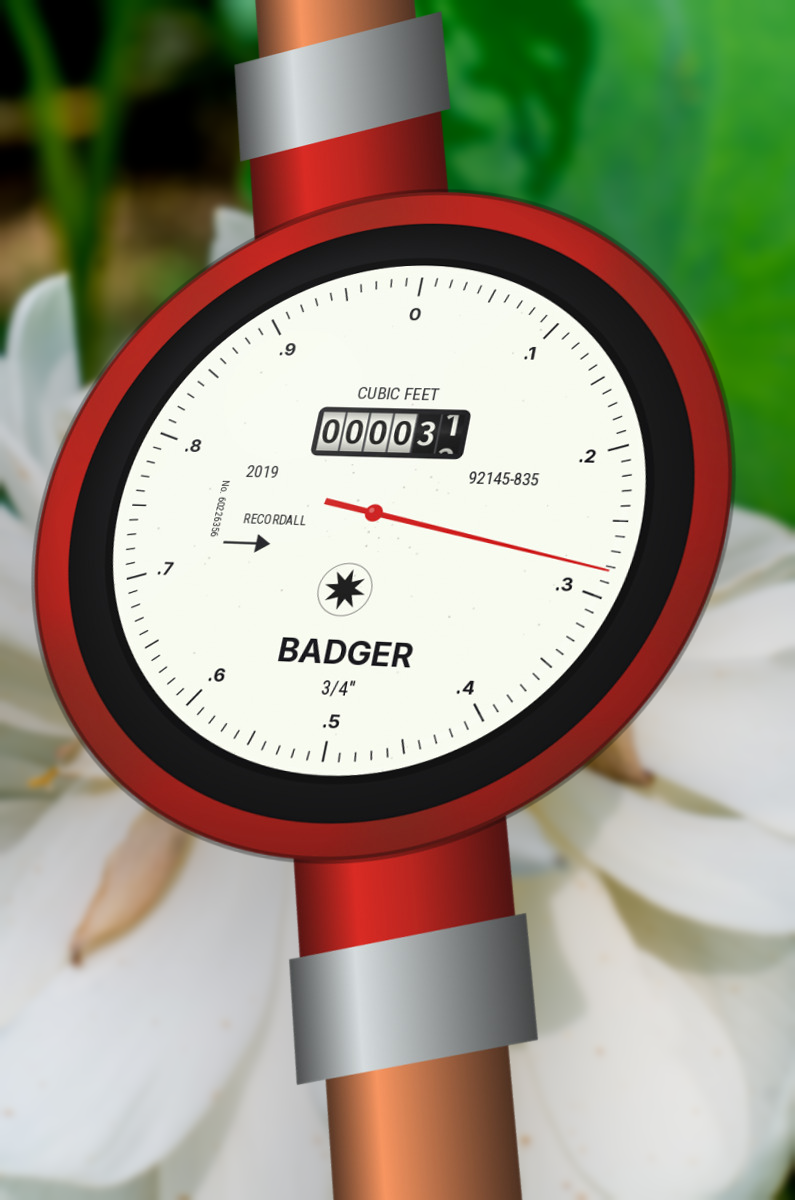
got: 31.28 ft³
